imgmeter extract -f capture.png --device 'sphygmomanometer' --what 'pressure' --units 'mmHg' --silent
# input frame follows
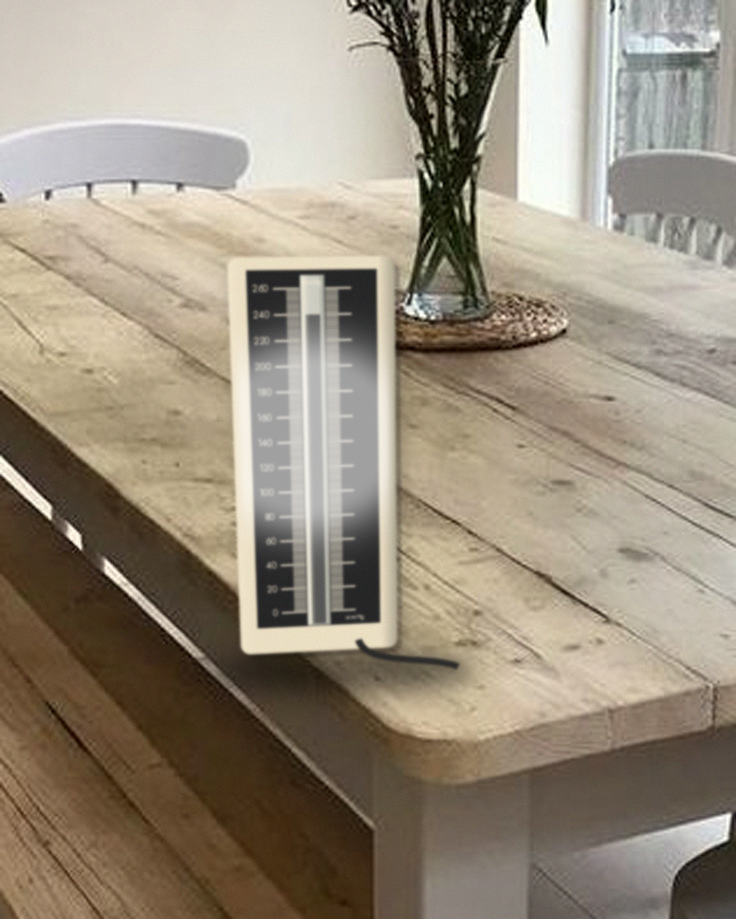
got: 240 mmHg
